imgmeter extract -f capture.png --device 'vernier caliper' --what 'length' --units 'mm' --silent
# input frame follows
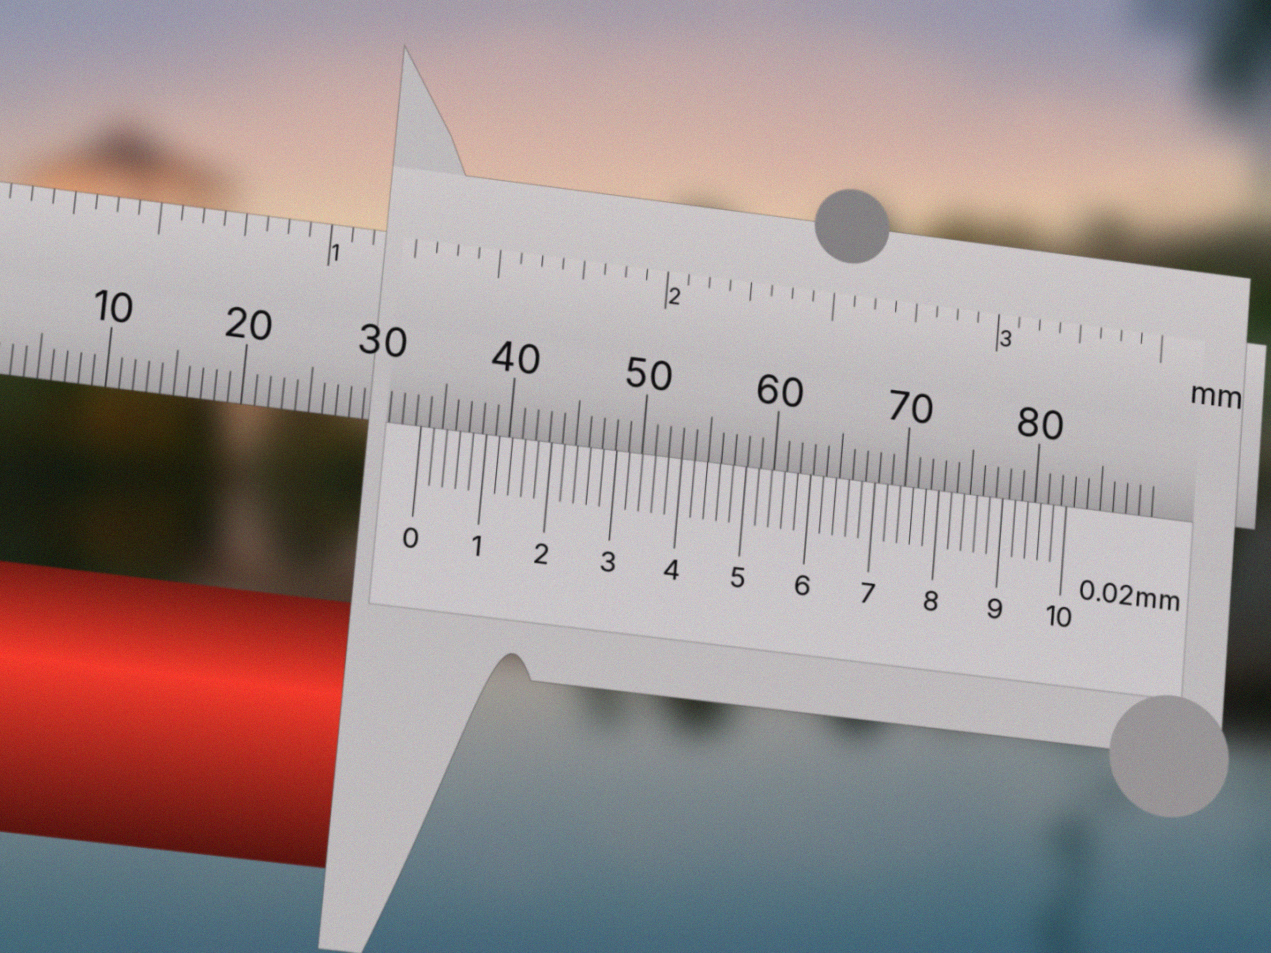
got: 33.4 mm
